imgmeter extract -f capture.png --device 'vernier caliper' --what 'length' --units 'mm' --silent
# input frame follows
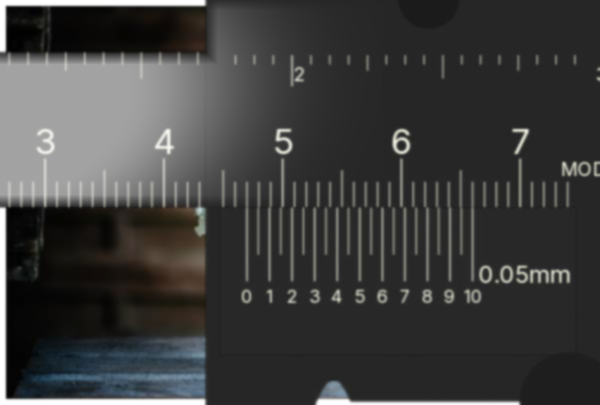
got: 47.0 mm
